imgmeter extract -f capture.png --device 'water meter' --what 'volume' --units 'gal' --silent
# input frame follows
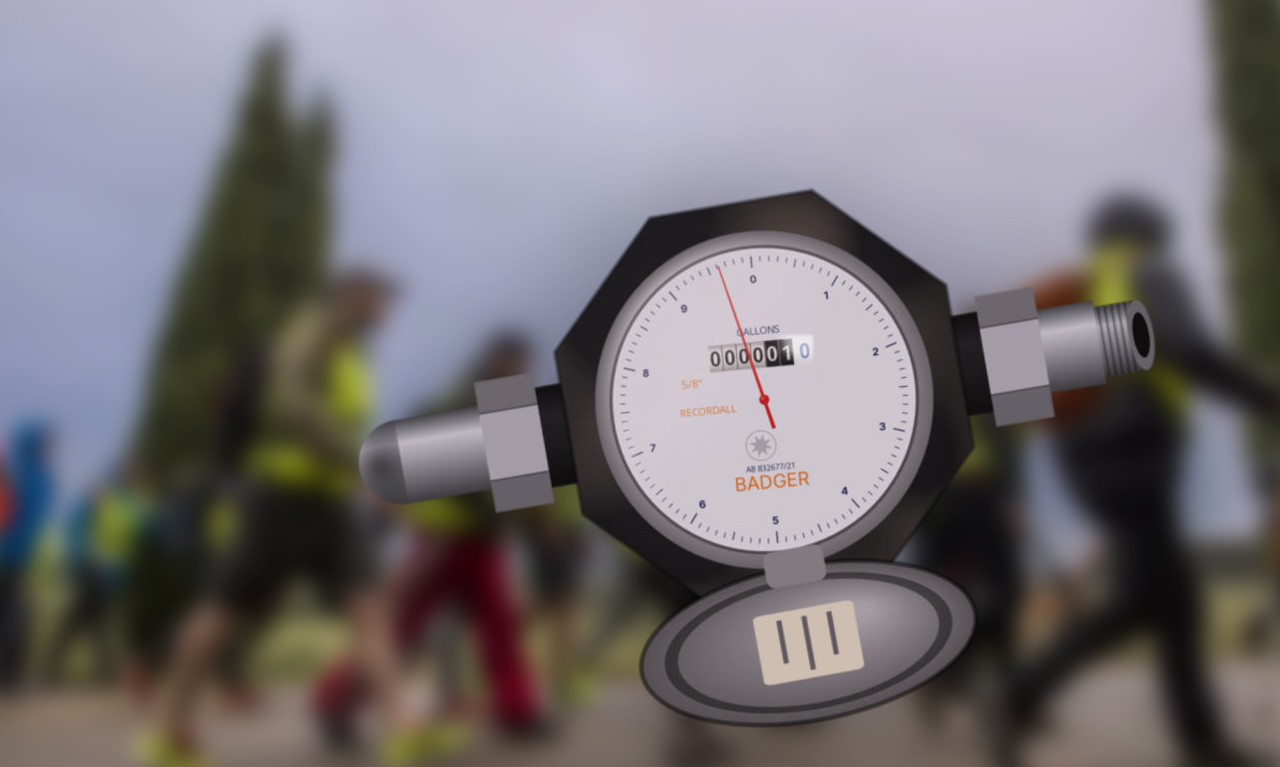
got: 9.6 gal
